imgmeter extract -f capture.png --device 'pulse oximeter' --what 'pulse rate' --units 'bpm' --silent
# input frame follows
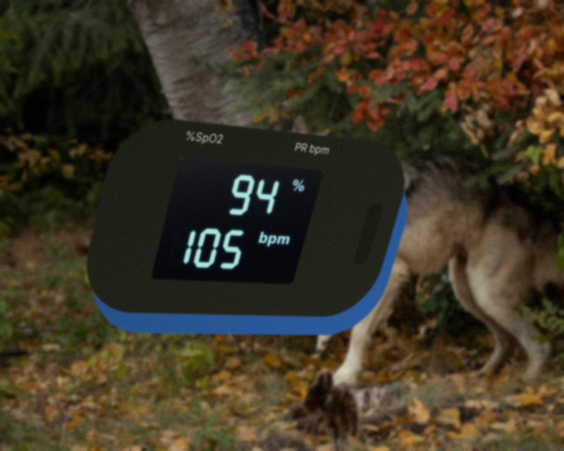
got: 105 bpm
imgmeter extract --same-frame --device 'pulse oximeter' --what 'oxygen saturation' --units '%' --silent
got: 94 %
